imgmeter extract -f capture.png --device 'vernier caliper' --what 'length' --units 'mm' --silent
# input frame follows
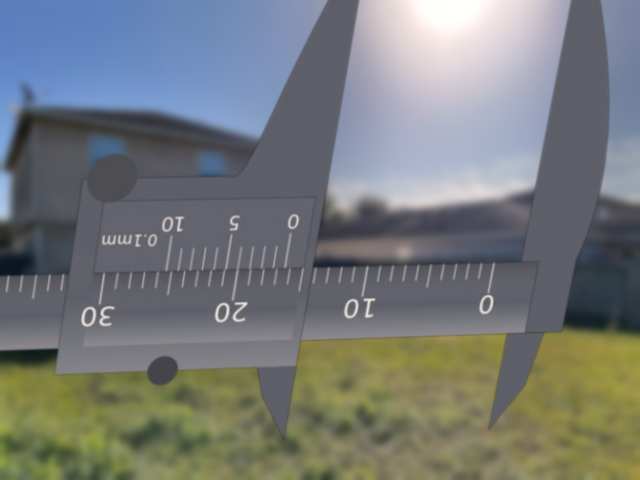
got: 16.4 mm
